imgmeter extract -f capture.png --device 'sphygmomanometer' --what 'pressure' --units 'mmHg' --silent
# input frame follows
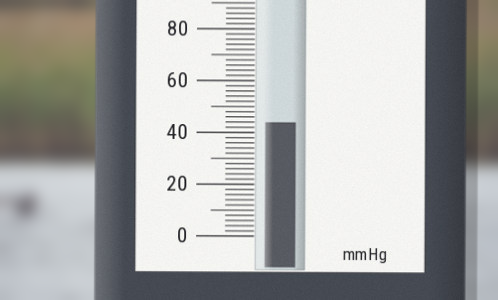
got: 44 mmHg
